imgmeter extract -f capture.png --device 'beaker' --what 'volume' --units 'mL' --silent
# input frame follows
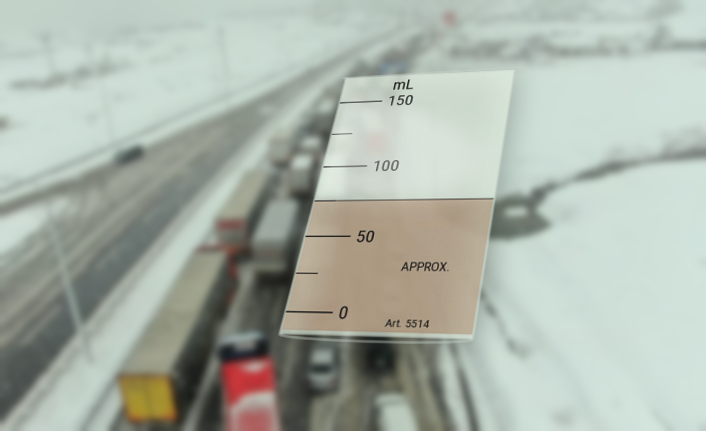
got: 75 mL
